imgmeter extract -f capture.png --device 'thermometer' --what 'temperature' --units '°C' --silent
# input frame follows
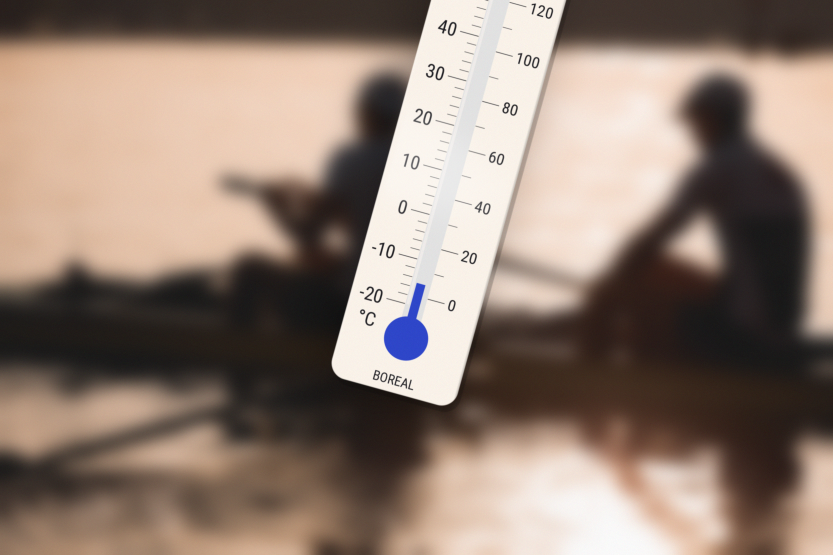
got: -15 °C
